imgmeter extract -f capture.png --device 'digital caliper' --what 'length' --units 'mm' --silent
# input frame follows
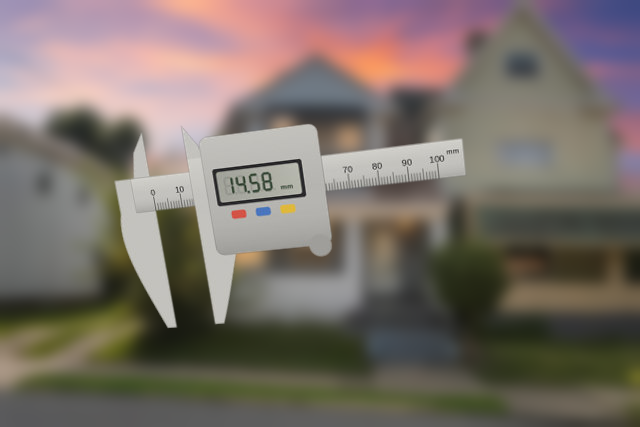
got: 14.58 mm
